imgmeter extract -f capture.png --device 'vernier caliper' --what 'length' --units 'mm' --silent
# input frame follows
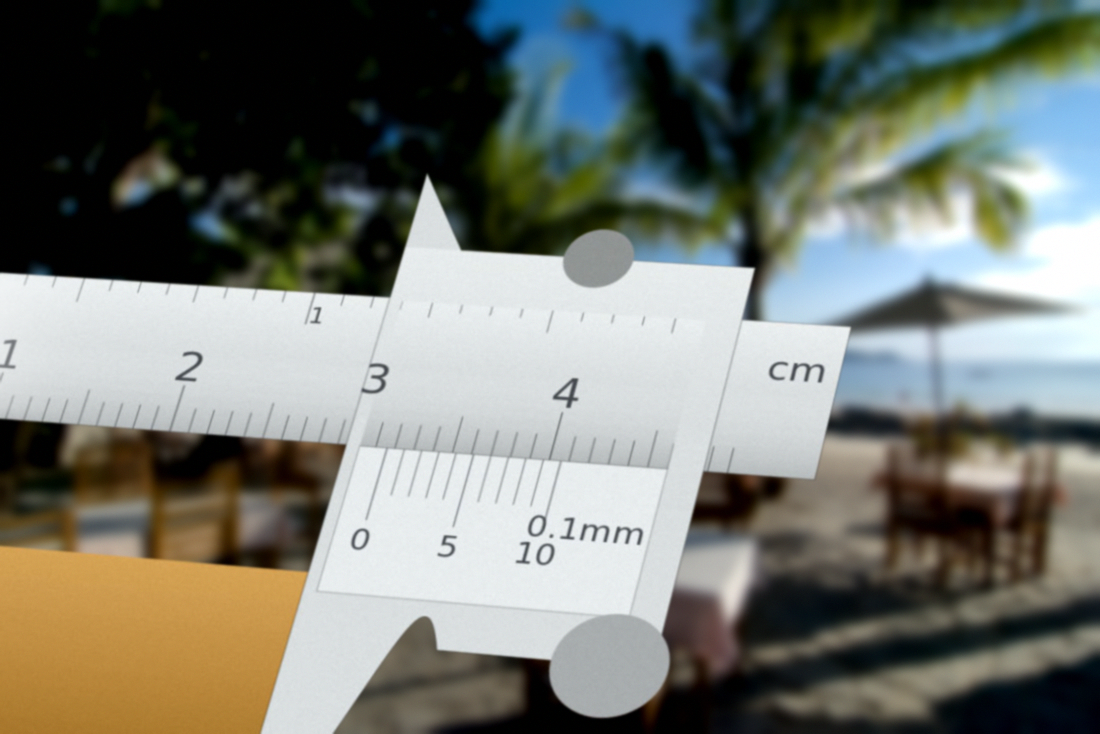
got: 31.6 mm
